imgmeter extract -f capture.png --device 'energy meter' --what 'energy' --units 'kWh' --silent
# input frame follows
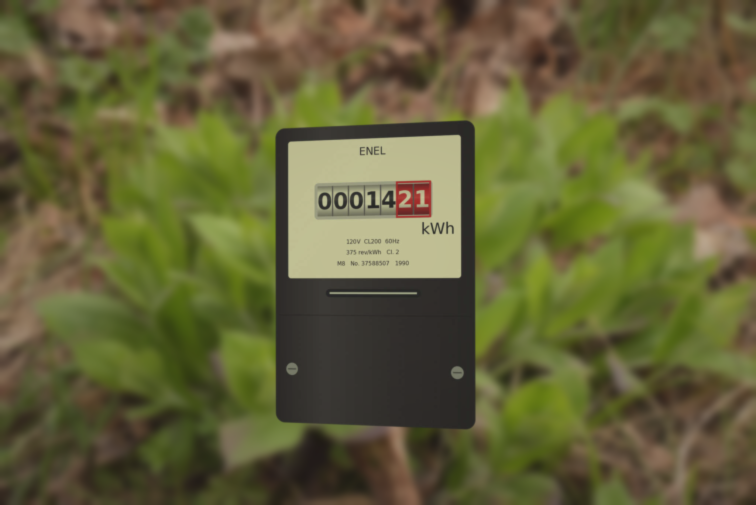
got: 14.21 kWh
